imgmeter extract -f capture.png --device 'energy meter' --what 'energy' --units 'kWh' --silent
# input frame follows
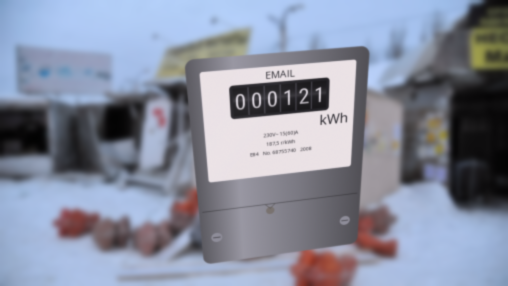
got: 121 kWh
